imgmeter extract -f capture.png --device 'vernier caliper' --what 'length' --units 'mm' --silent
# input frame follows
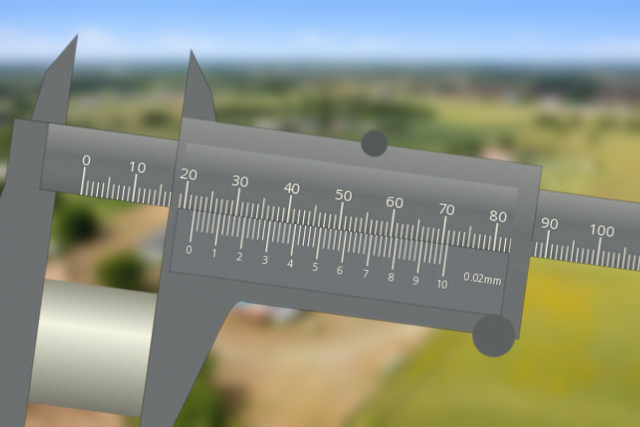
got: 22.0 mm
